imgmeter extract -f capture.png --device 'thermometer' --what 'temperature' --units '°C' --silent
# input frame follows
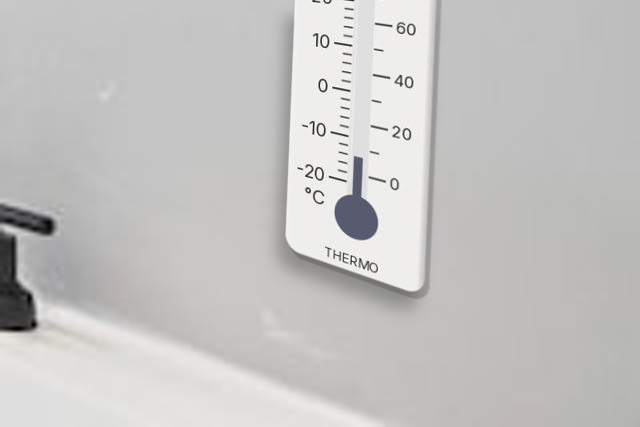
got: -14 °C
